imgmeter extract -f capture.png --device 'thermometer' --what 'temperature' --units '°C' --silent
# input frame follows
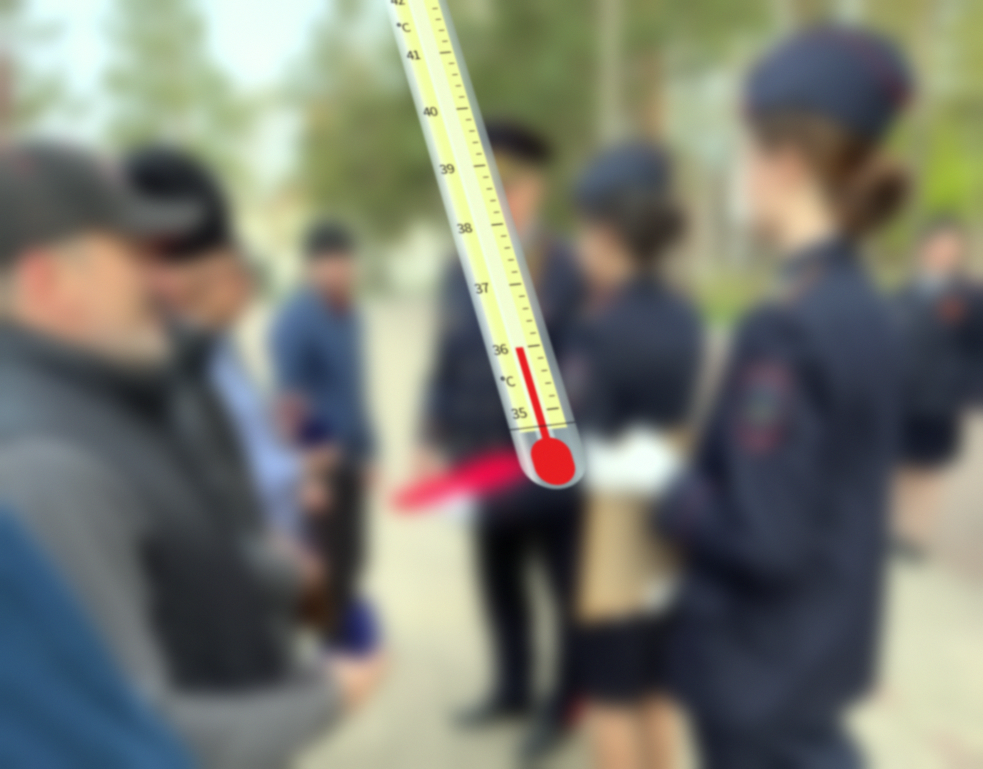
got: 36 °C
